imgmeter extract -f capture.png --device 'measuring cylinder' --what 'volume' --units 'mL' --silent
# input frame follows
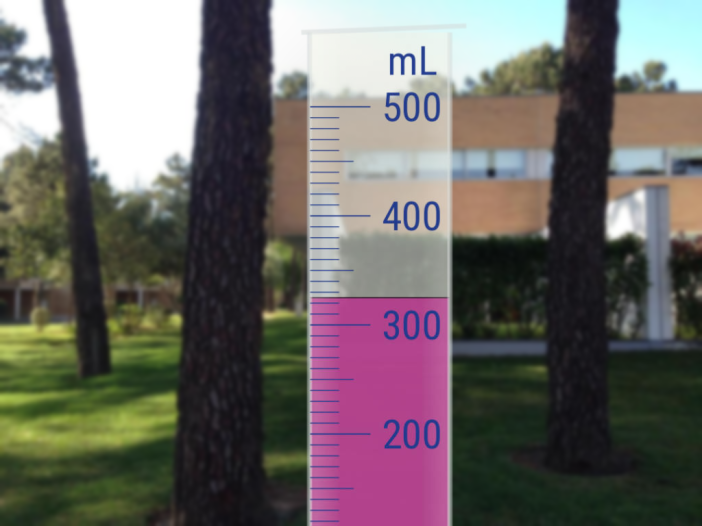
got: 325 mL
